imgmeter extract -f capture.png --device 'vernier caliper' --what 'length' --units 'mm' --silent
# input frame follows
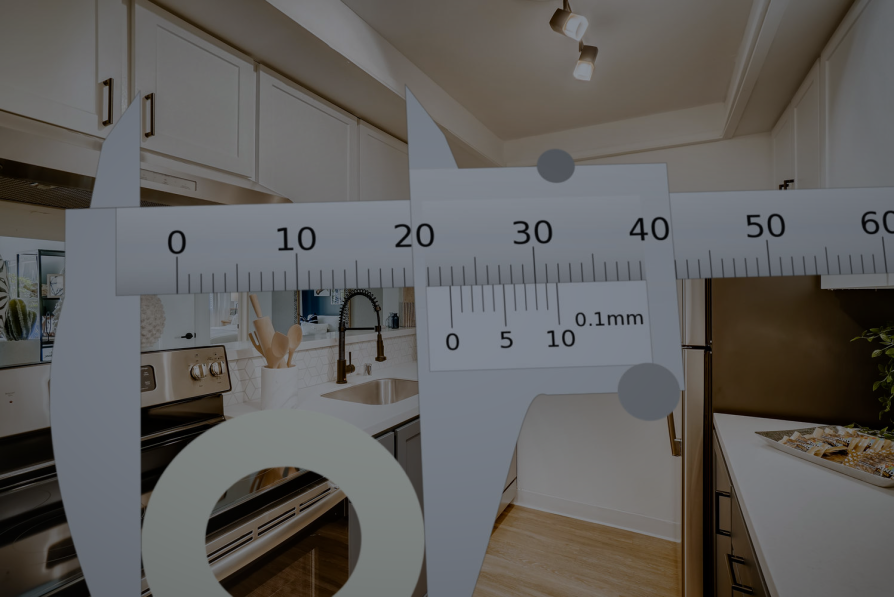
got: 22.8 mm
